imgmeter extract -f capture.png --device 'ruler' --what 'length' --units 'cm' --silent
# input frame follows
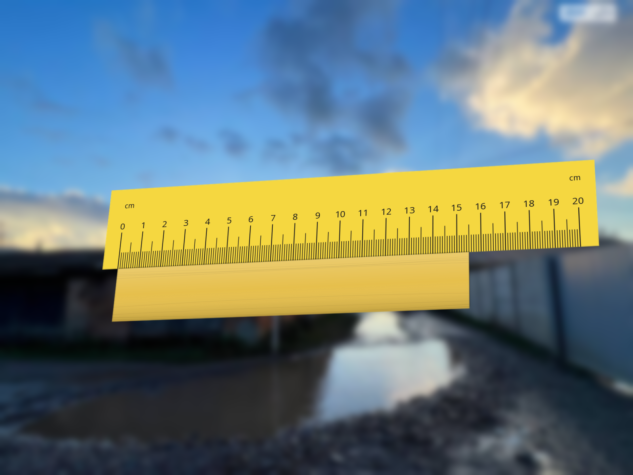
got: 15.5 cm
